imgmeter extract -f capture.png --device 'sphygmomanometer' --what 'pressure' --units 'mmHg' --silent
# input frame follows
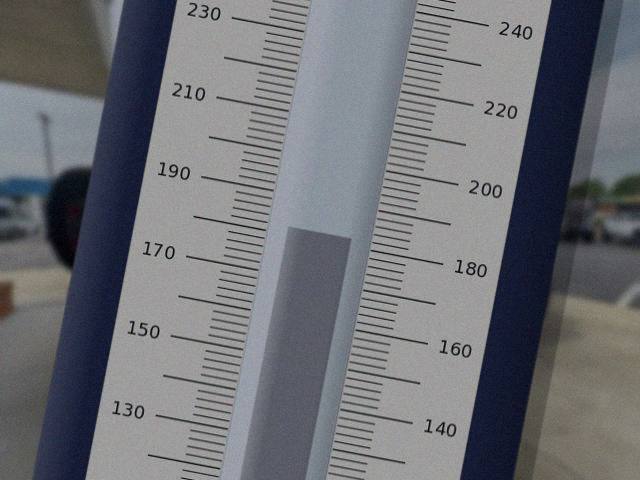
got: 182 mmHg
